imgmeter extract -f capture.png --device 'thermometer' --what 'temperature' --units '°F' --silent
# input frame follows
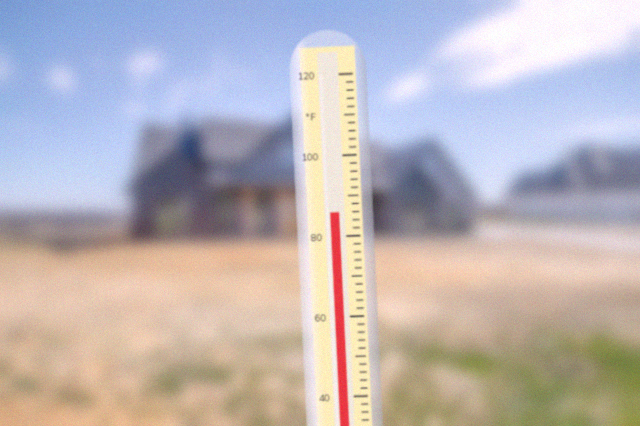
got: 86 °F
